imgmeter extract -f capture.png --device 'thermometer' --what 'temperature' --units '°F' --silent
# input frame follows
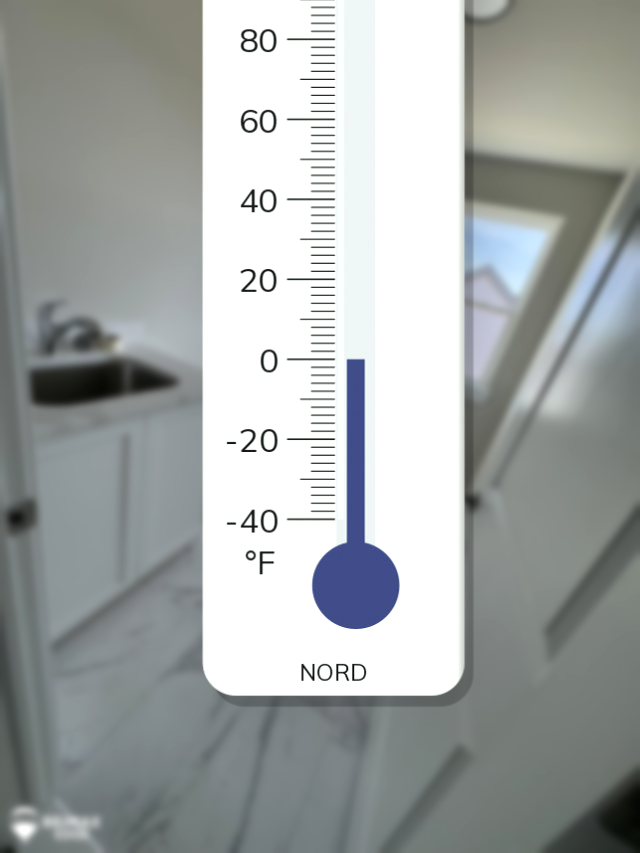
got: 0 °F
